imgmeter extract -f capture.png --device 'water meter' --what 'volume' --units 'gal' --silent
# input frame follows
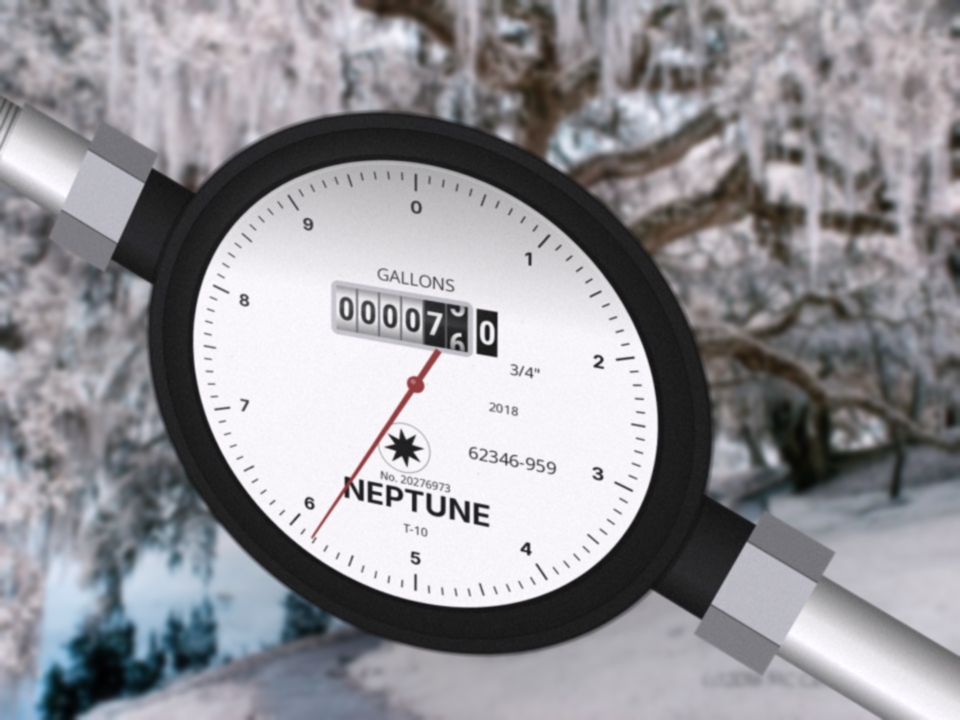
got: 755.8 gal
